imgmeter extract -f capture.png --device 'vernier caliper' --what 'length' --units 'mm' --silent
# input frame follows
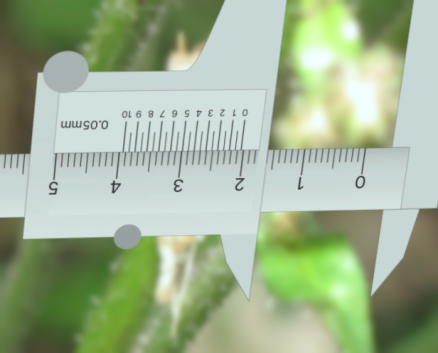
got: 20.4 mm
